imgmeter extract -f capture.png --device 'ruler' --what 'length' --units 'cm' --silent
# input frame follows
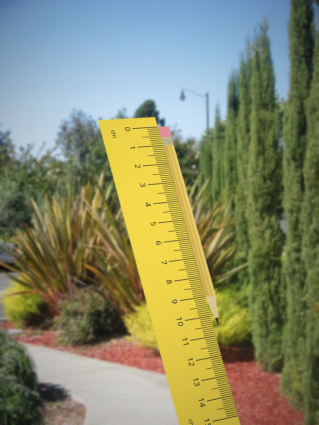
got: 10.5 cm
